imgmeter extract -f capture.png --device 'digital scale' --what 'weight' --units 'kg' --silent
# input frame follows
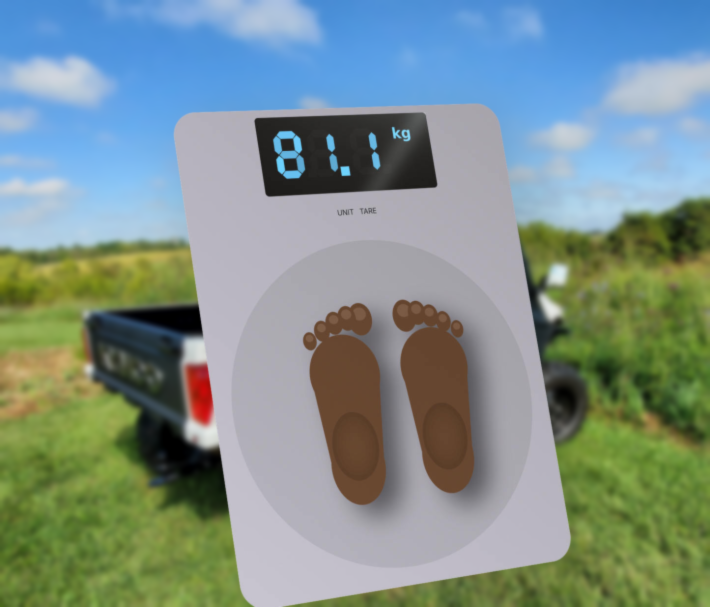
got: 81.1 kg
